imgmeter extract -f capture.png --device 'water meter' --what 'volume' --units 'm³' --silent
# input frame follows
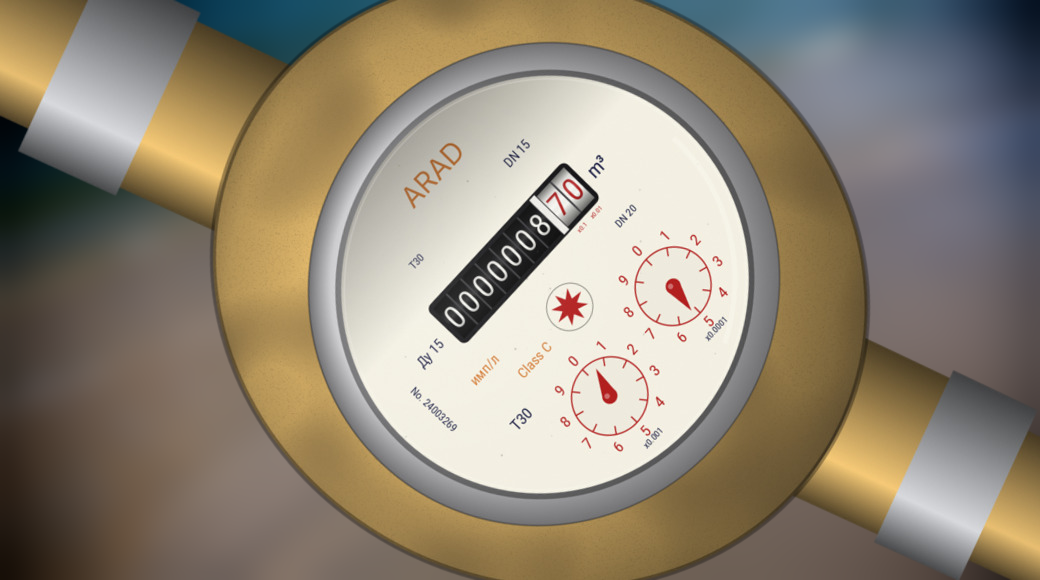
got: 8.7005 m³
